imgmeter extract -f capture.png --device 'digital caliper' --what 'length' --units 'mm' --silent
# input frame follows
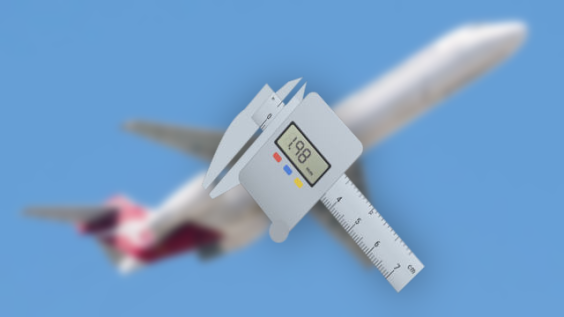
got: 1.98 mm
